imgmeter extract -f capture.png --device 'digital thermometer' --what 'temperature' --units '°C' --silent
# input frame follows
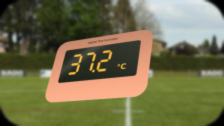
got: 37.2 °C
